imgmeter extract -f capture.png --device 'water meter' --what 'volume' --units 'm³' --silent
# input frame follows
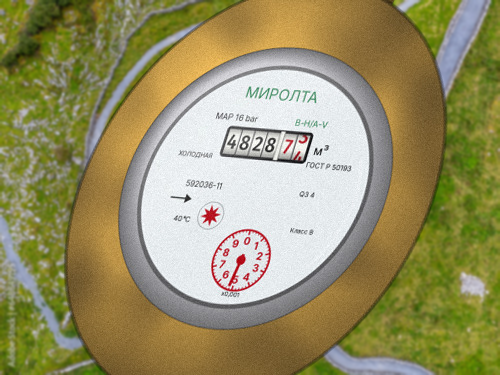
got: 4828.735 m³
